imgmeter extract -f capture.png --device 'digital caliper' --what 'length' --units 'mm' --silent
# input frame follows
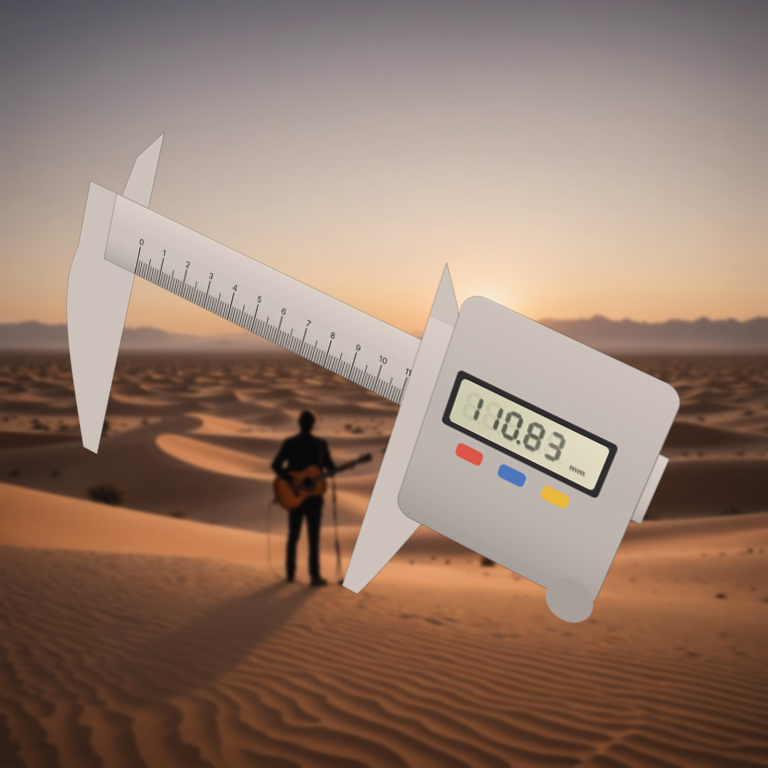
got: 110.83 mm
